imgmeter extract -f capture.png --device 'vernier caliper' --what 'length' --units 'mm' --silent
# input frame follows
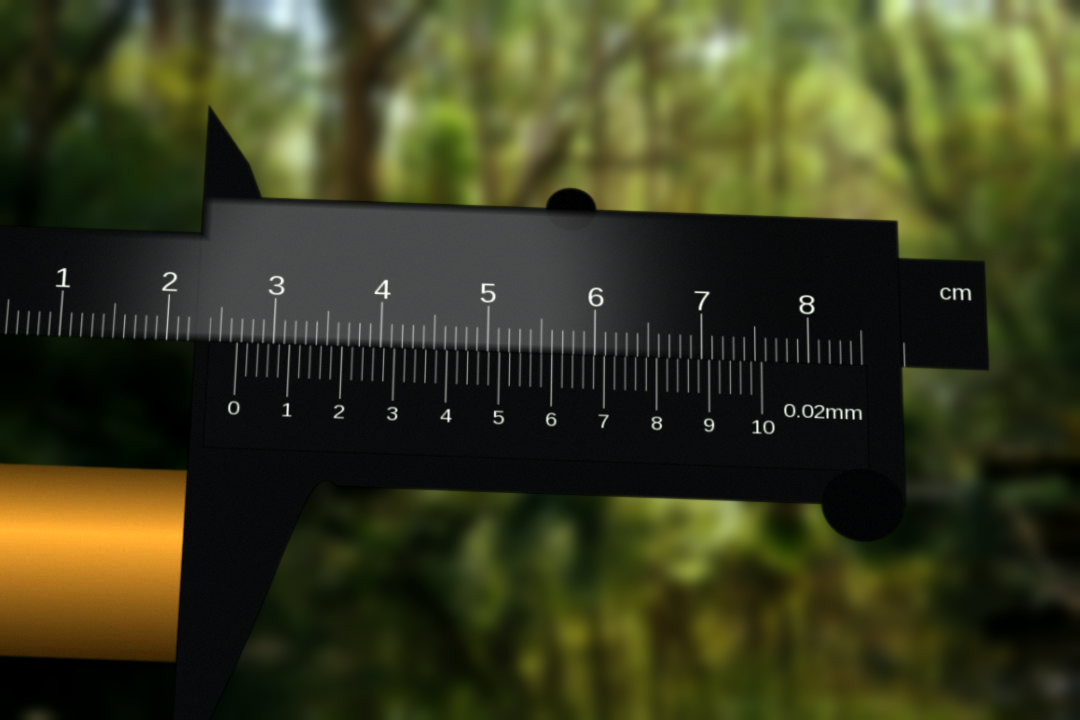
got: 26.6 mm
